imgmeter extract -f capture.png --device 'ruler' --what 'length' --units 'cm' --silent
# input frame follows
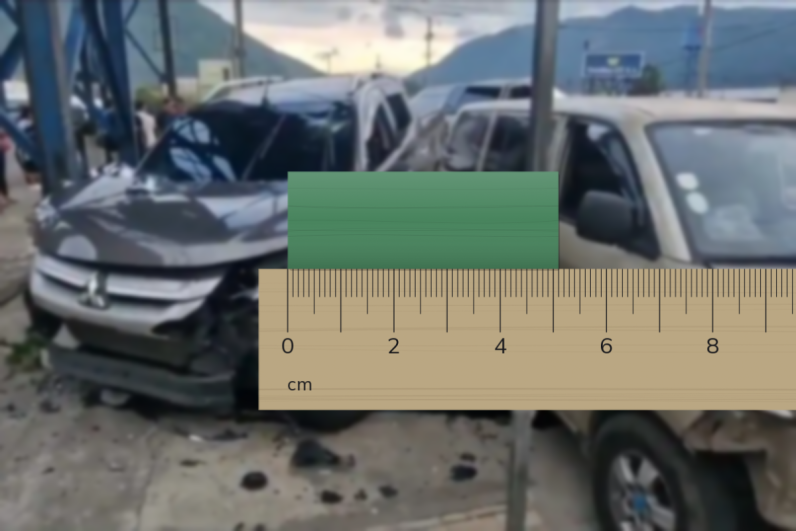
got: 5.1 cm
